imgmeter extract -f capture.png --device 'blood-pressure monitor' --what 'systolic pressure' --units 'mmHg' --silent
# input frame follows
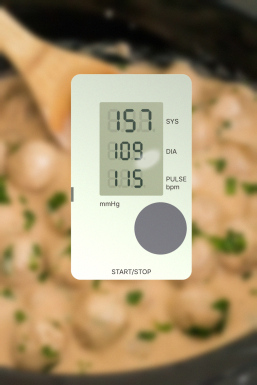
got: 157 mmHg
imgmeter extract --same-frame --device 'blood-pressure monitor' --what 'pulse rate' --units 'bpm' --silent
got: 115 bpm
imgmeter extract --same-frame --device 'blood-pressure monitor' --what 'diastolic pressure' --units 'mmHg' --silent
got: 109 mmHg
